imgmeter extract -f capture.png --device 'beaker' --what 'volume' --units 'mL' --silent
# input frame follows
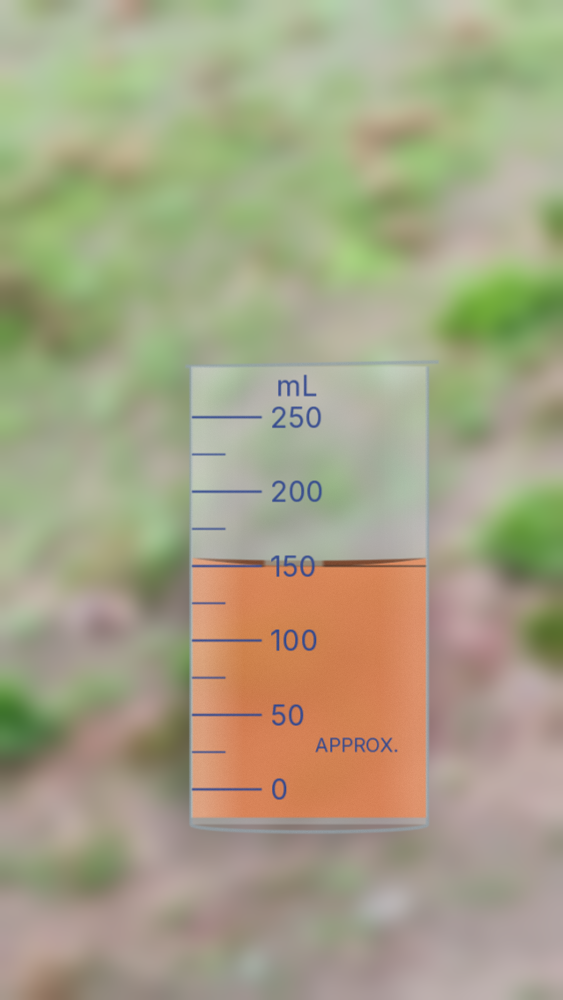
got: 150 mL
